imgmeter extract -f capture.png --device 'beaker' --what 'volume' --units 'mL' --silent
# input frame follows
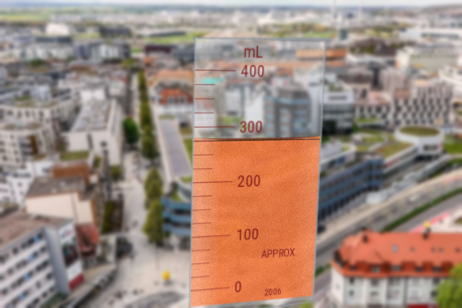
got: 275 mL
